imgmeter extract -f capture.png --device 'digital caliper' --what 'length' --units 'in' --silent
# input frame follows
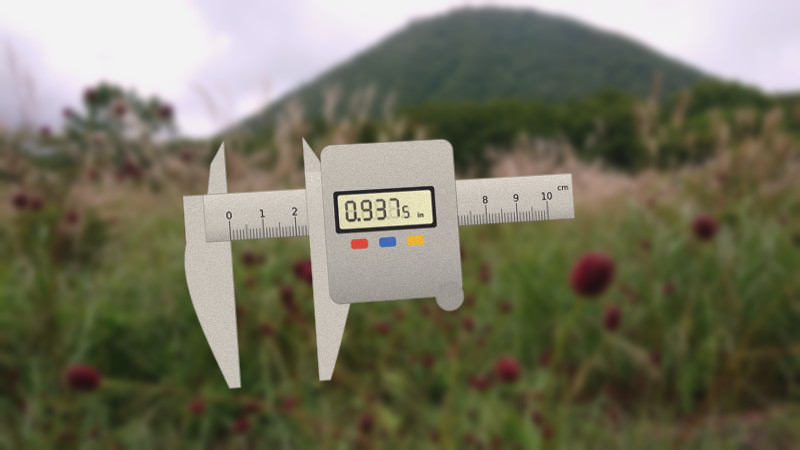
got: 0.9375 in
